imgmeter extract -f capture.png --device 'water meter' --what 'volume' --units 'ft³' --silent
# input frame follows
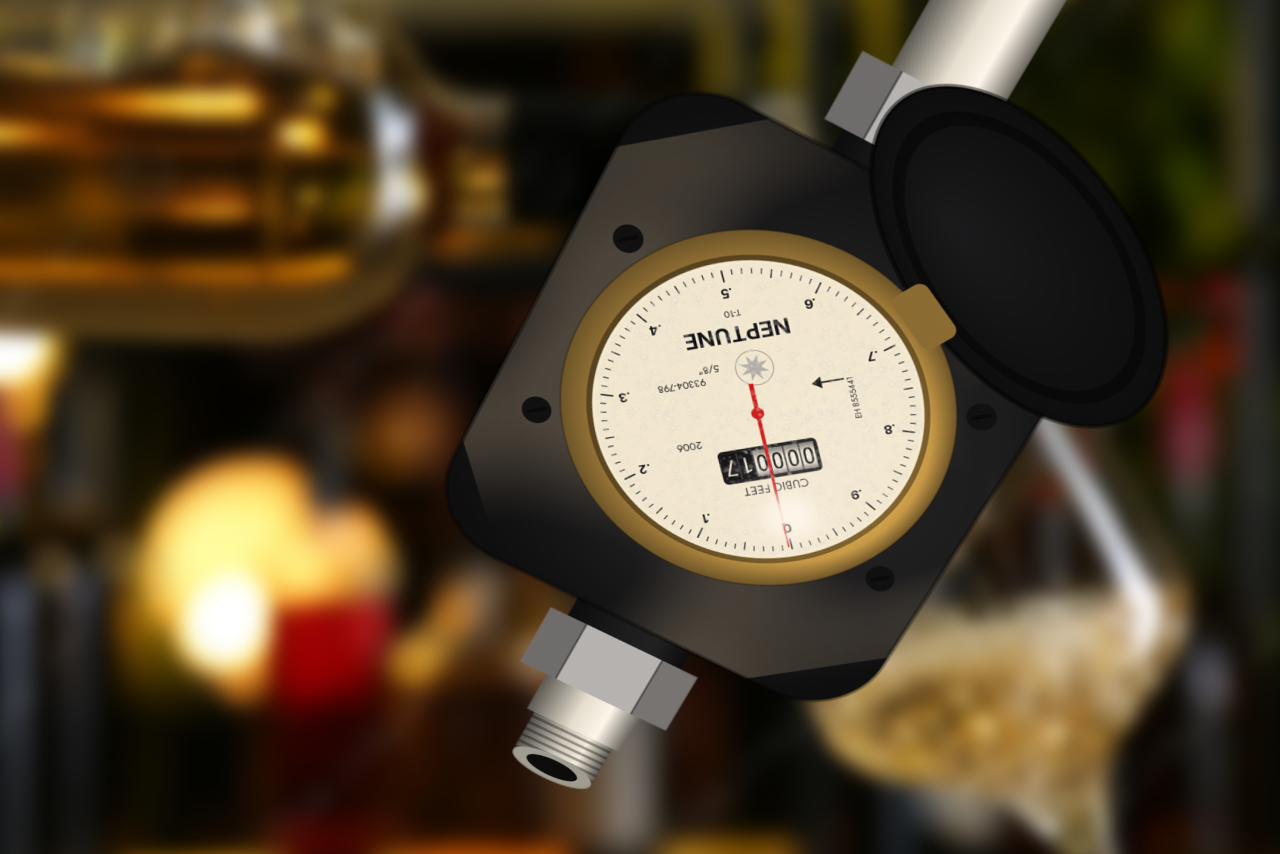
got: 17.00 ft³
